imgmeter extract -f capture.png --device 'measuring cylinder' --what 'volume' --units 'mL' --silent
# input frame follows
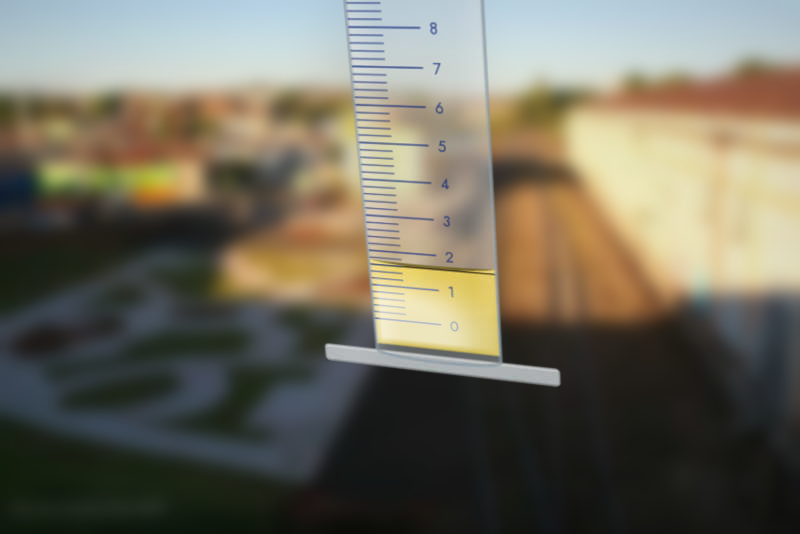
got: 1.6 mL
